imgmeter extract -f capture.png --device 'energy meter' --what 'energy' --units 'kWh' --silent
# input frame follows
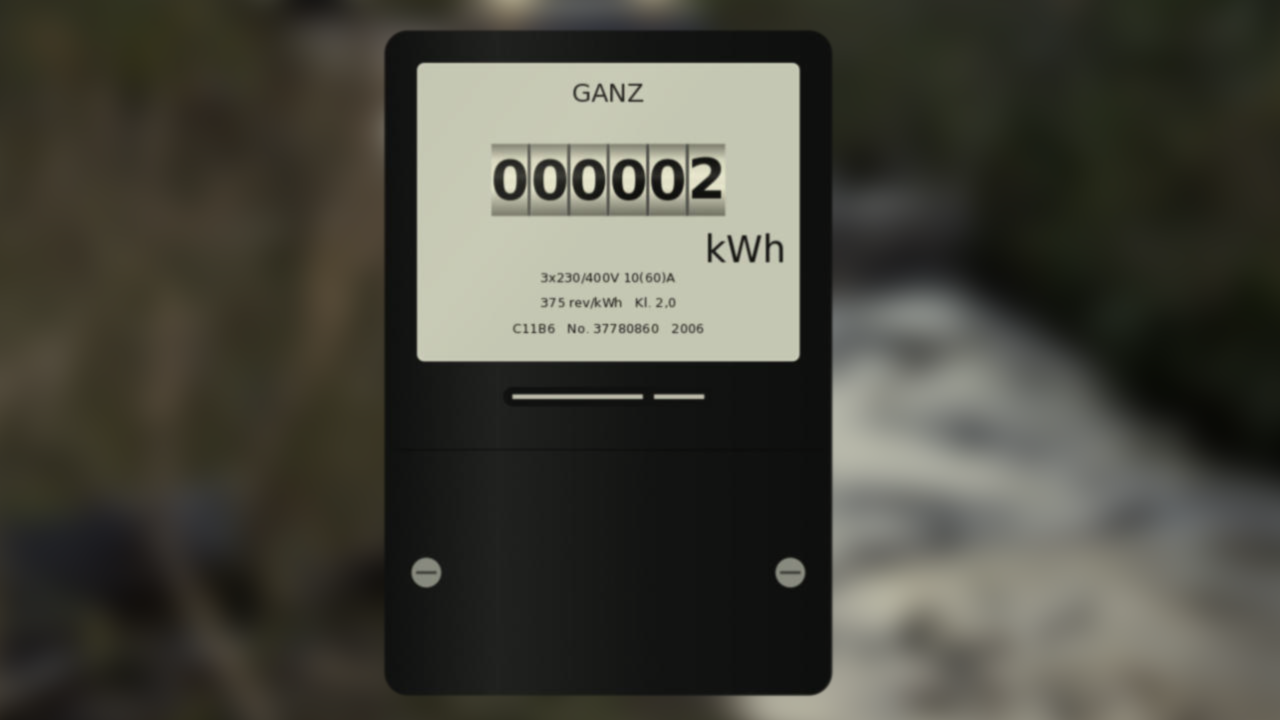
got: 2 kWh
